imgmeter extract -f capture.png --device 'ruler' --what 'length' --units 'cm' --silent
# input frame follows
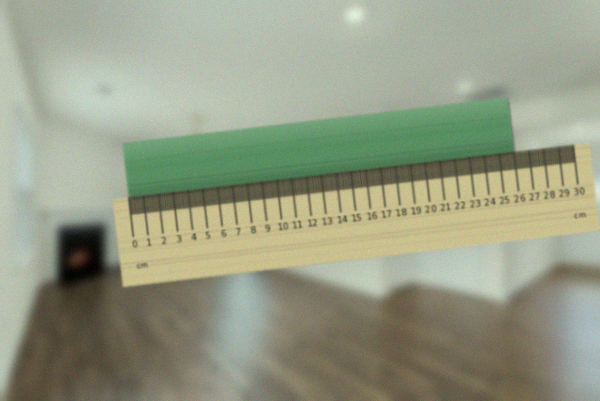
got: 26 cm
